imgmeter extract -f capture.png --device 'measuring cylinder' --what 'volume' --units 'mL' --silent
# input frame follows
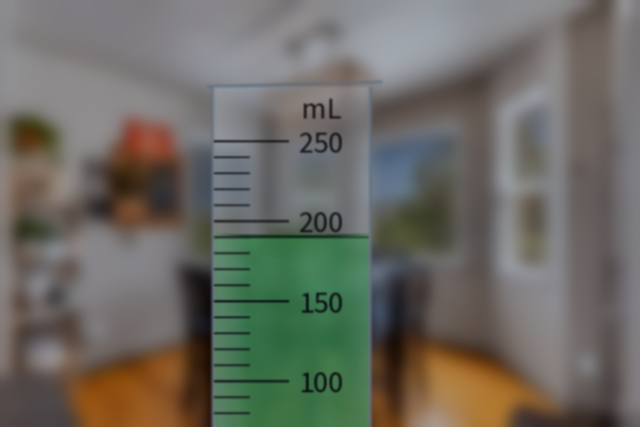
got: 190 mL
